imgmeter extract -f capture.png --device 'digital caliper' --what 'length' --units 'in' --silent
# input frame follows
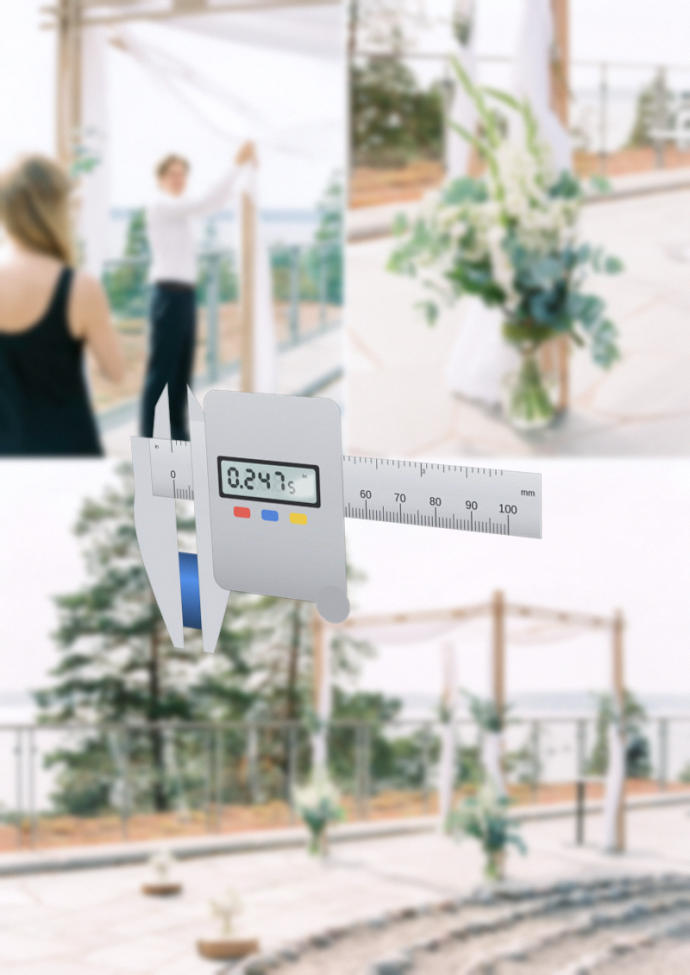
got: 0.2475 in
